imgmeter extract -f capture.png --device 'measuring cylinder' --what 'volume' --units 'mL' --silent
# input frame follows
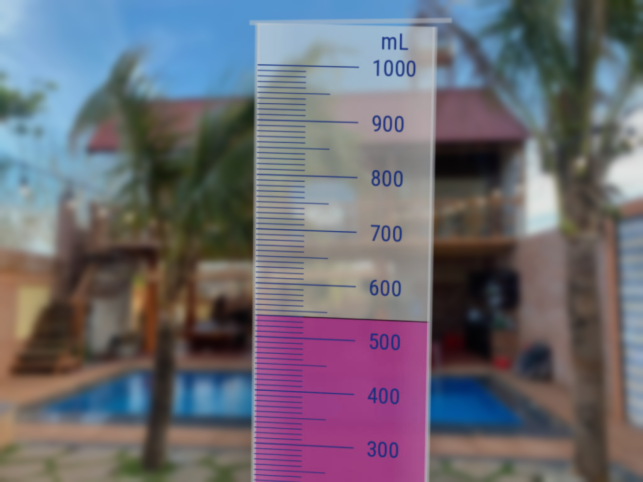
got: 540 mL
